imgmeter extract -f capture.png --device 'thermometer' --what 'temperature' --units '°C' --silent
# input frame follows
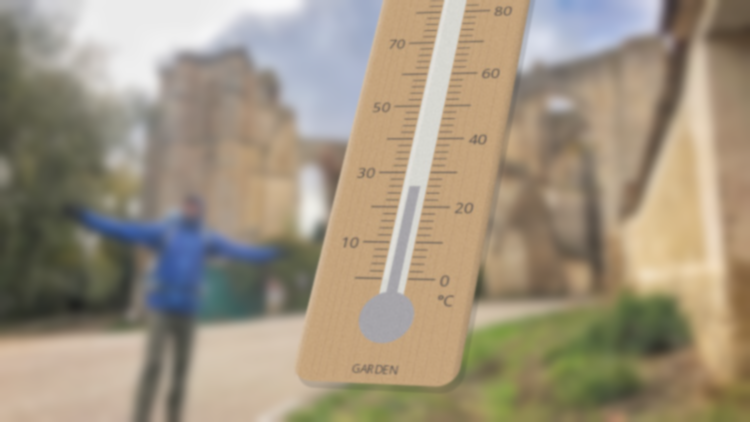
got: 26 °C
